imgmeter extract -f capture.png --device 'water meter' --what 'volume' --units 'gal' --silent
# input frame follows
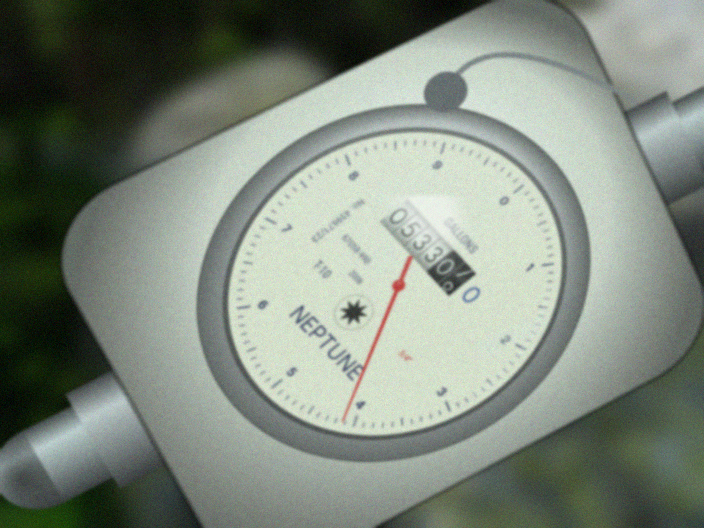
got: 533074.1 gal
